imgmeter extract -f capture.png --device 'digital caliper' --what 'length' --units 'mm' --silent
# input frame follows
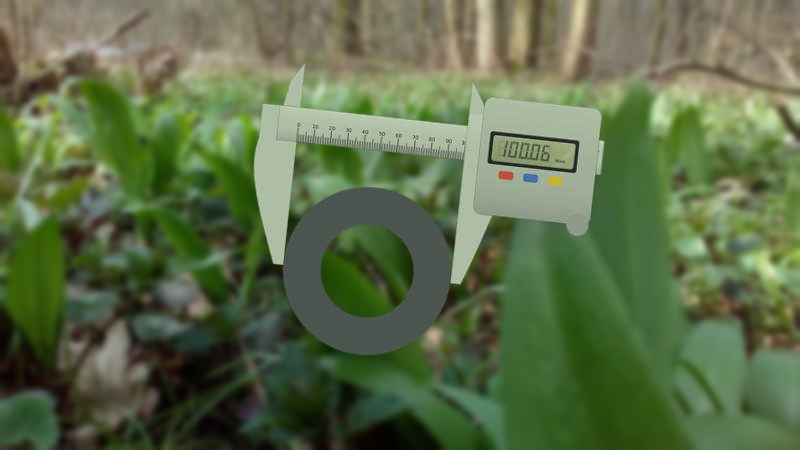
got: 100.06 mm
